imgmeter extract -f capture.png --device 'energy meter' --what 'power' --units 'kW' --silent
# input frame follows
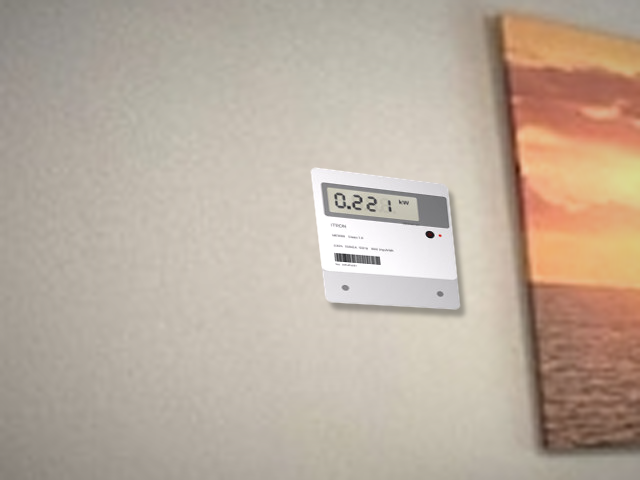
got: 0.221 kW
